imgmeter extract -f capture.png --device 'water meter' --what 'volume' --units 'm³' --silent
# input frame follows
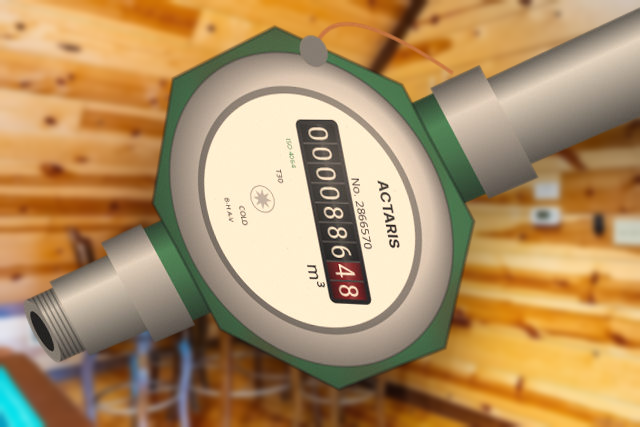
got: 886.48 m³
